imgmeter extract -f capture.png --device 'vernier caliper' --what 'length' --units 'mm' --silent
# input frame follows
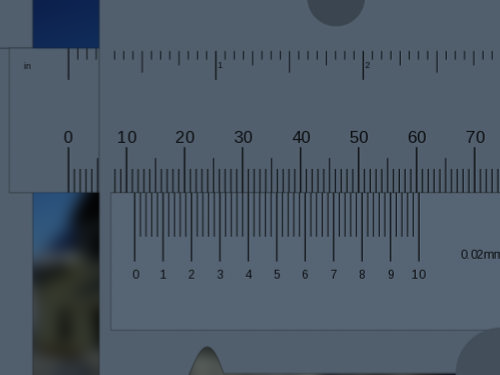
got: 11.4 mm
